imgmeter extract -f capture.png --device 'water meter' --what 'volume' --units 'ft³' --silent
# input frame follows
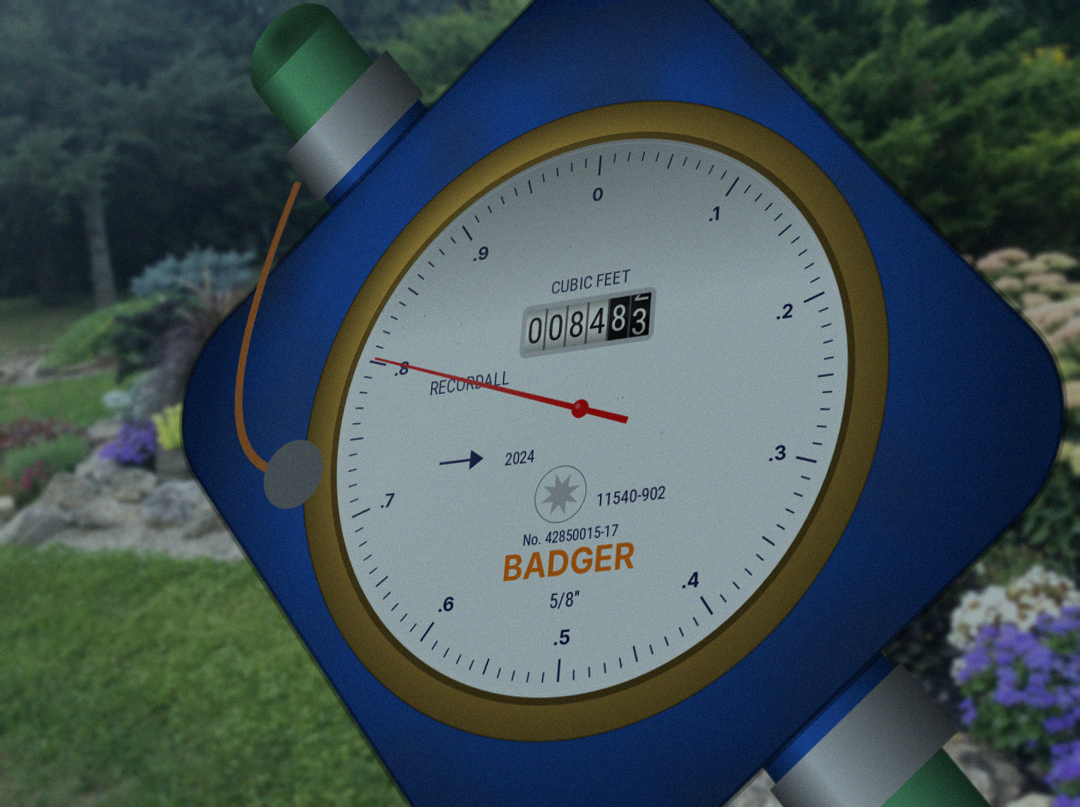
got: 8482.80 ft³
